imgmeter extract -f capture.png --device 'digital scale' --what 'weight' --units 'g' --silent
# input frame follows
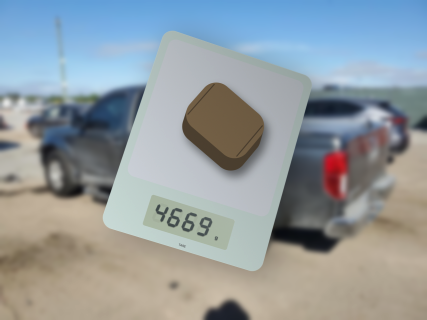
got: 4669 g
